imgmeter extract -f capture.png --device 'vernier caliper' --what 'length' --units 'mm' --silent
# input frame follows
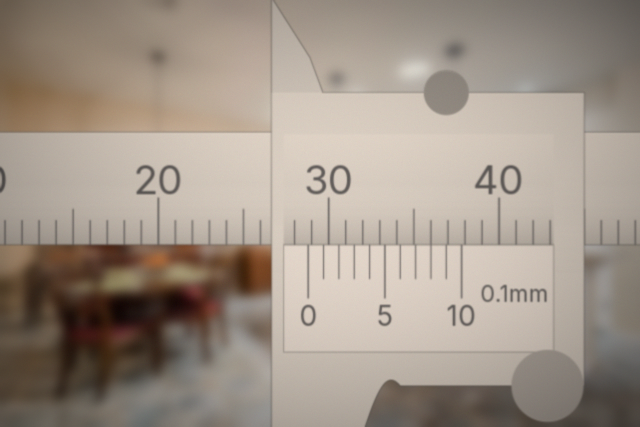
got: 28.8 mm
